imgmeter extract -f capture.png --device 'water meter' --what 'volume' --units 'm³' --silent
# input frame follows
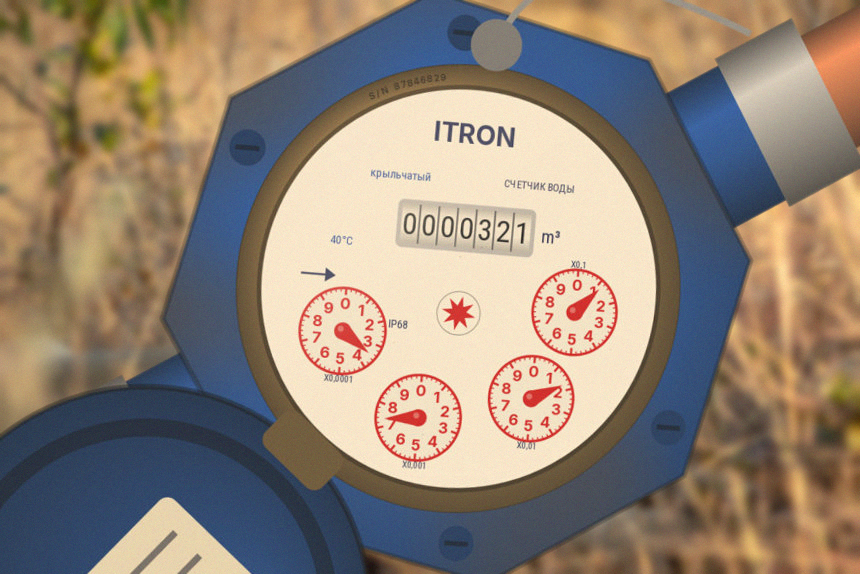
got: 321.1173 m³
